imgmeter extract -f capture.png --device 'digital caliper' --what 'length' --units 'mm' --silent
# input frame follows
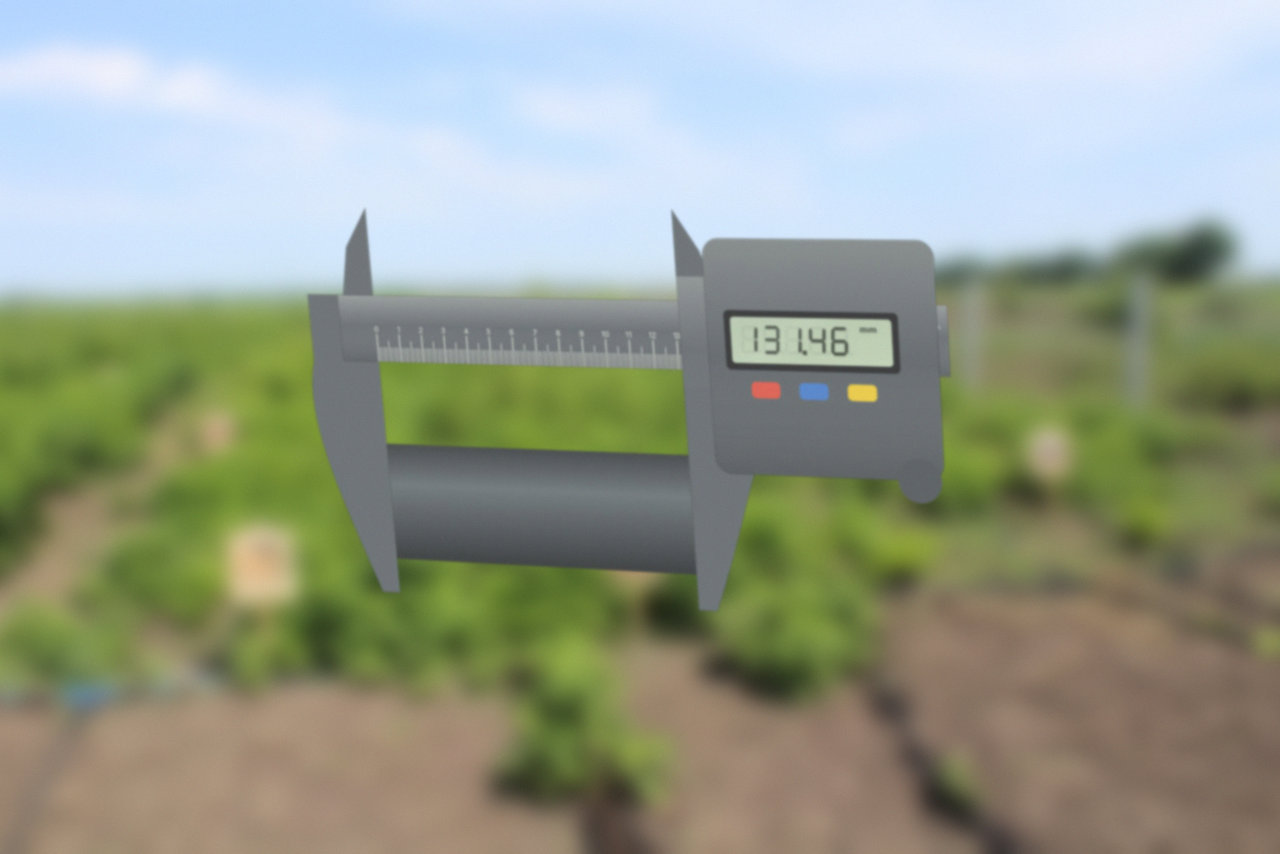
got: 131.46 mm
